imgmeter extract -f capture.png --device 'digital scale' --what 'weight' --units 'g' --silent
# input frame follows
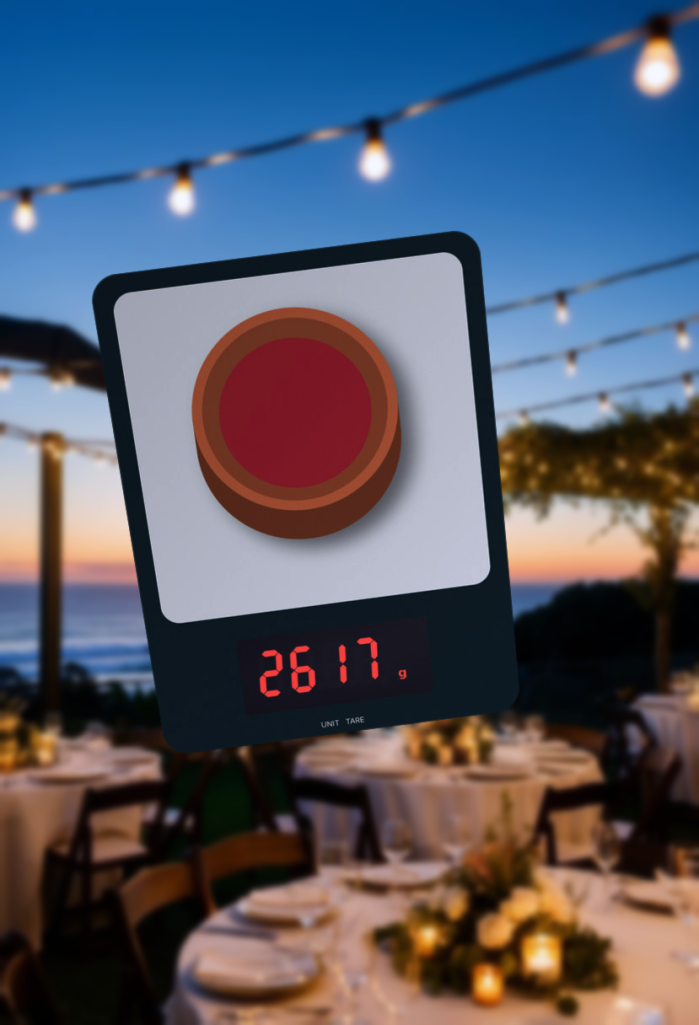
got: 2617 g
